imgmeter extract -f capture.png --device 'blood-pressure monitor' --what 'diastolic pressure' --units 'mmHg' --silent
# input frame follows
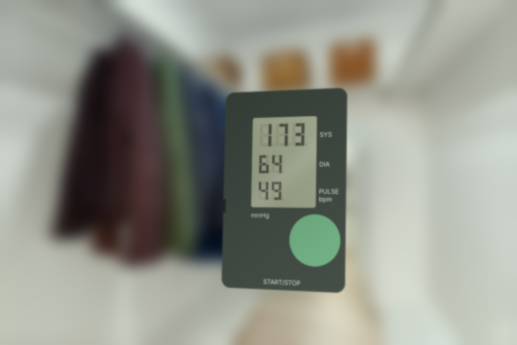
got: 64 mmHg
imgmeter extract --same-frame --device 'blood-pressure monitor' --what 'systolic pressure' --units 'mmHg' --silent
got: 173 mmHg
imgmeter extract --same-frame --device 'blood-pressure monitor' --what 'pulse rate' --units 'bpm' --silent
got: 49 bpm
